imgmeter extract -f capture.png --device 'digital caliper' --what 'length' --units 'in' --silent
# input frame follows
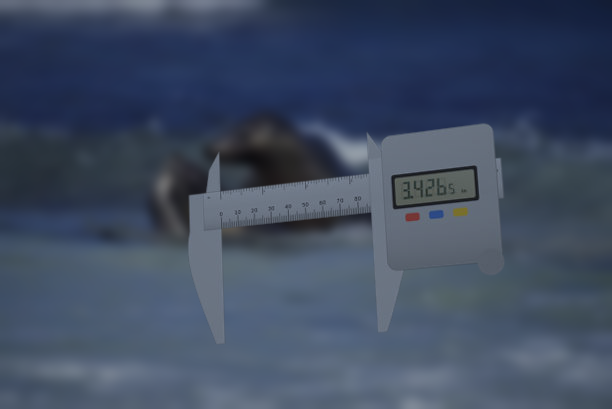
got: 3.4265 in
